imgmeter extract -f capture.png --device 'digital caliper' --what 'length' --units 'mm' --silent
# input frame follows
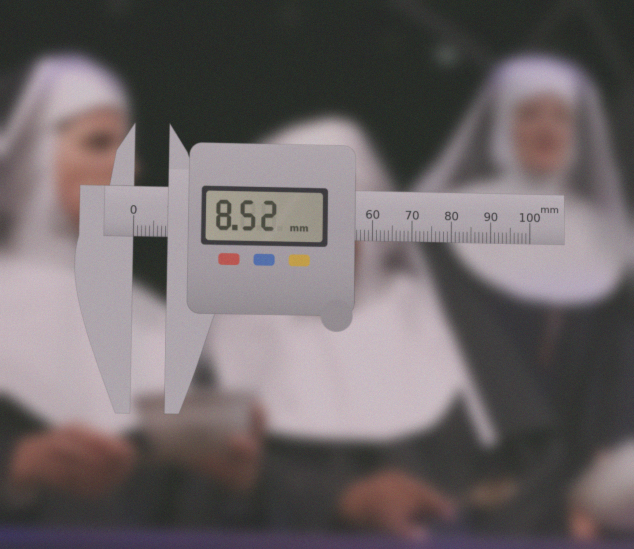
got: 8.52 mm
